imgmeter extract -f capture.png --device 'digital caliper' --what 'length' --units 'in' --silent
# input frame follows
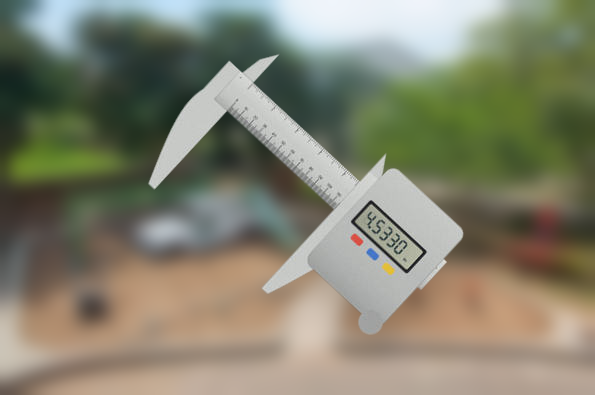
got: 4.5330 in
